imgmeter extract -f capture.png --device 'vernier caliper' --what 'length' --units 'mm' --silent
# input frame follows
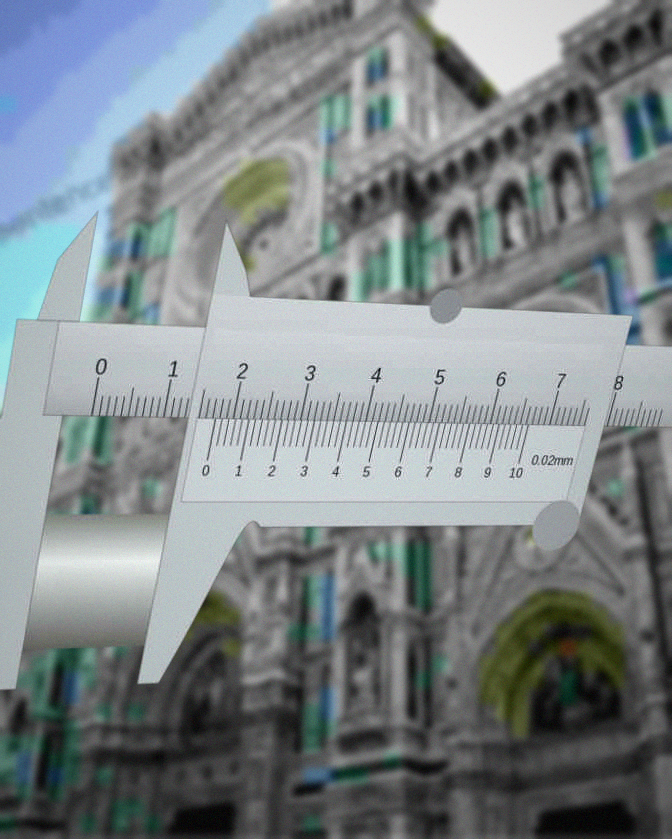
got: 17.4 mm
